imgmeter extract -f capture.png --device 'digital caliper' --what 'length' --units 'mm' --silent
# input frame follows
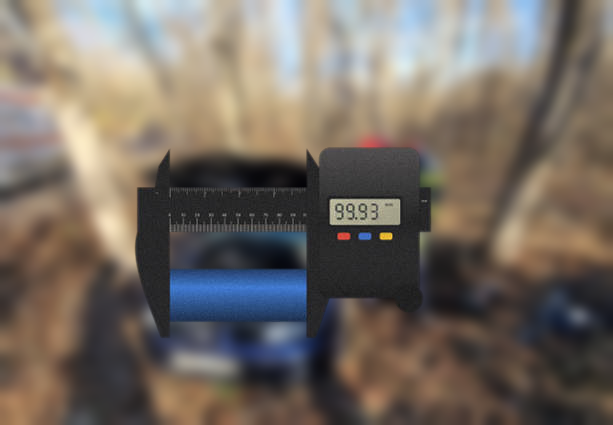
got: 99.93 mm
